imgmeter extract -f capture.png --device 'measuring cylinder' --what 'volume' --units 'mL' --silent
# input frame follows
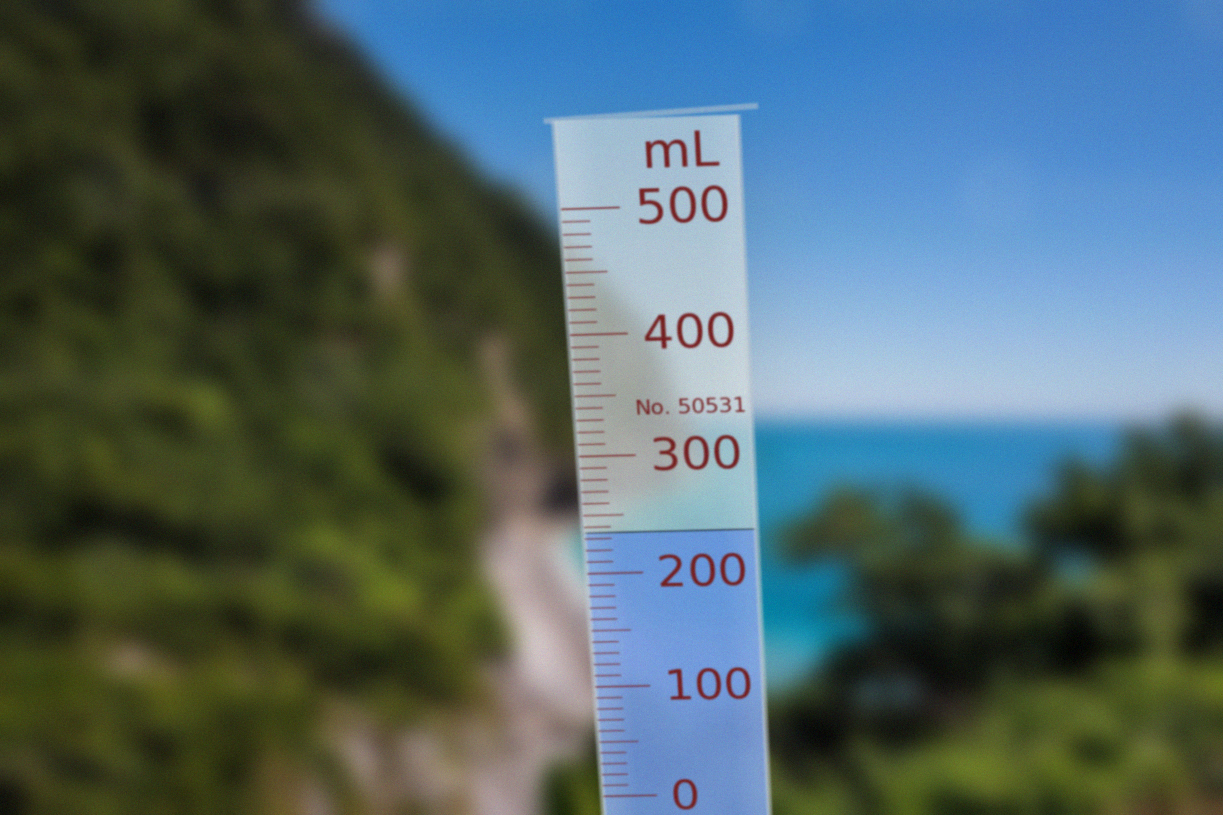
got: 235 mL
